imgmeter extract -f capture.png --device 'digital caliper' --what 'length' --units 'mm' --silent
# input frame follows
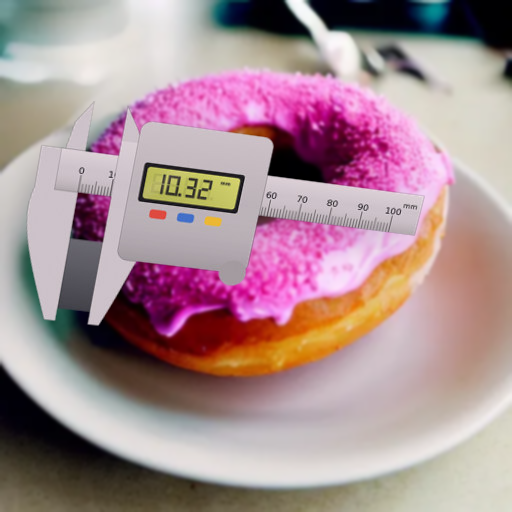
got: 10.32 mm
